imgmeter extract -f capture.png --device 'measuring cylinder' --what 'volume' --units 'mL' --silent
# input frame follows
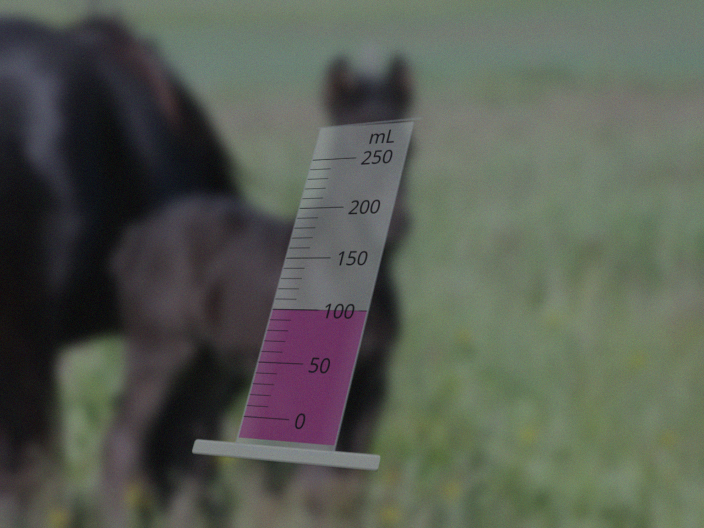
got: 100 mL
